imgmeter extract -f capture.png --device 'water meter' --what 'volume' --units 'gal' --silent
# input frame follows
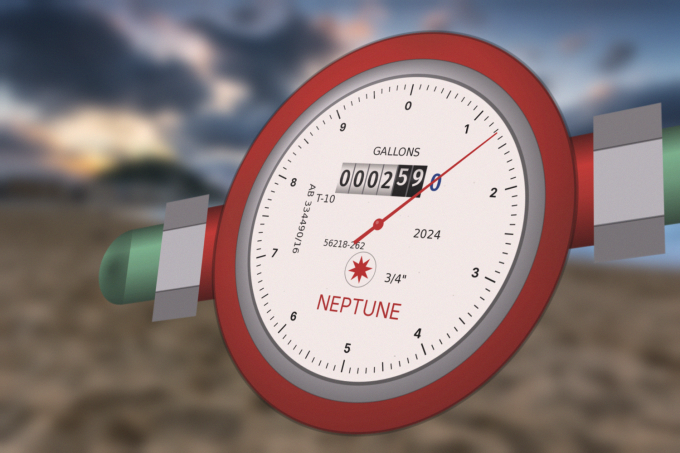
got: 2591.3 gal
